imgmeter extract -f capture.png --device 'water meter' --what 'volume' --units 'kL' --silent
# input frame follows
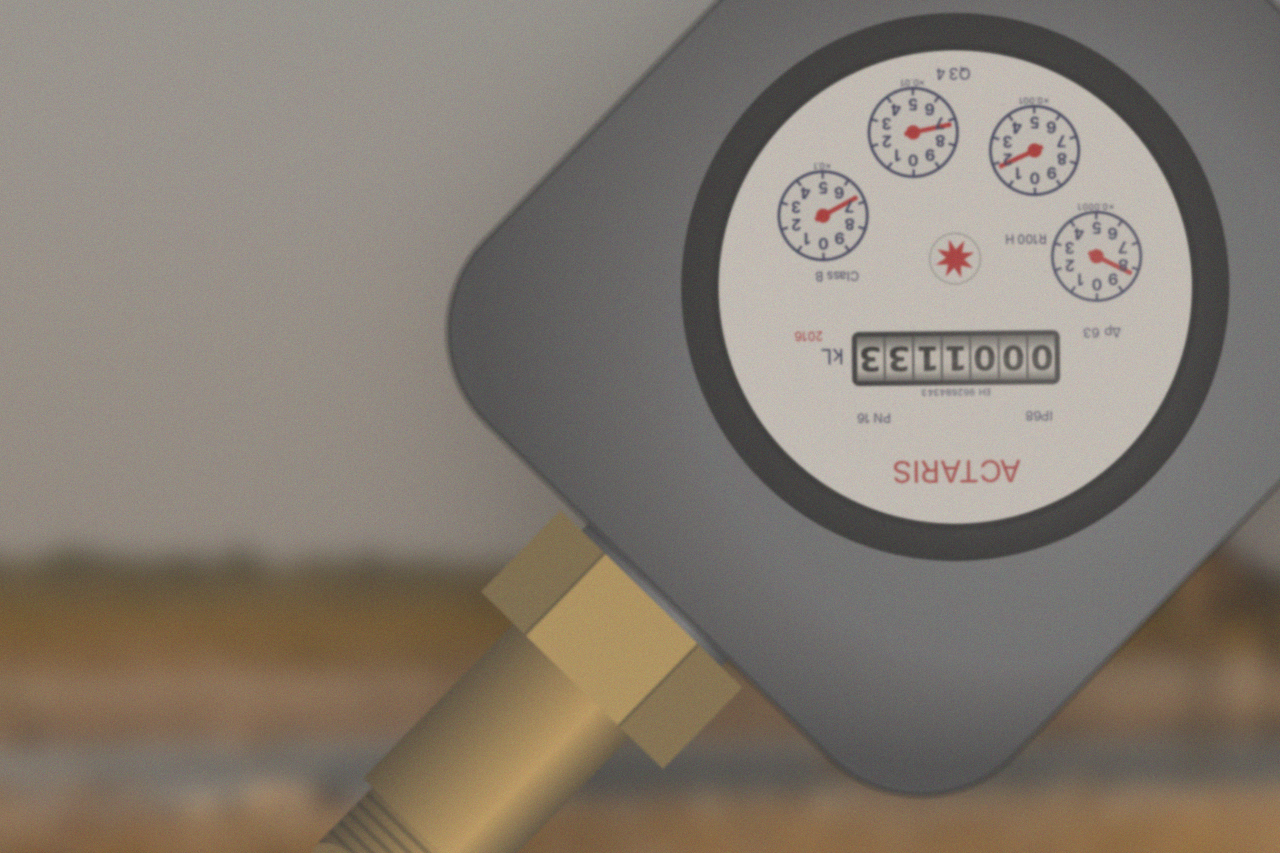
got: 1133.6718 kL
